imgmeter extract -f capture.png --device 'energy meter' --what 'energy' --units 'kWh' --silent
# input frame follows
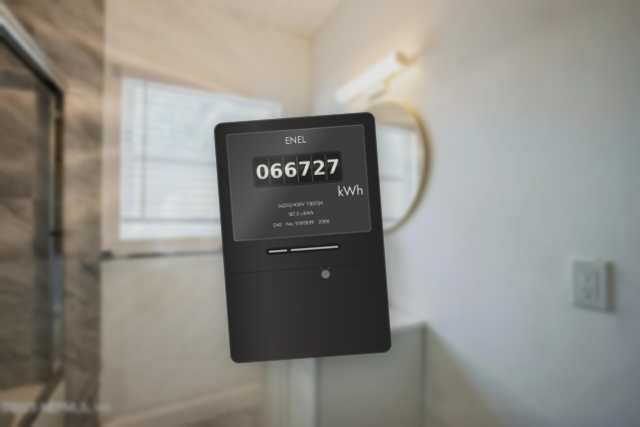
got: 66727 kWh
